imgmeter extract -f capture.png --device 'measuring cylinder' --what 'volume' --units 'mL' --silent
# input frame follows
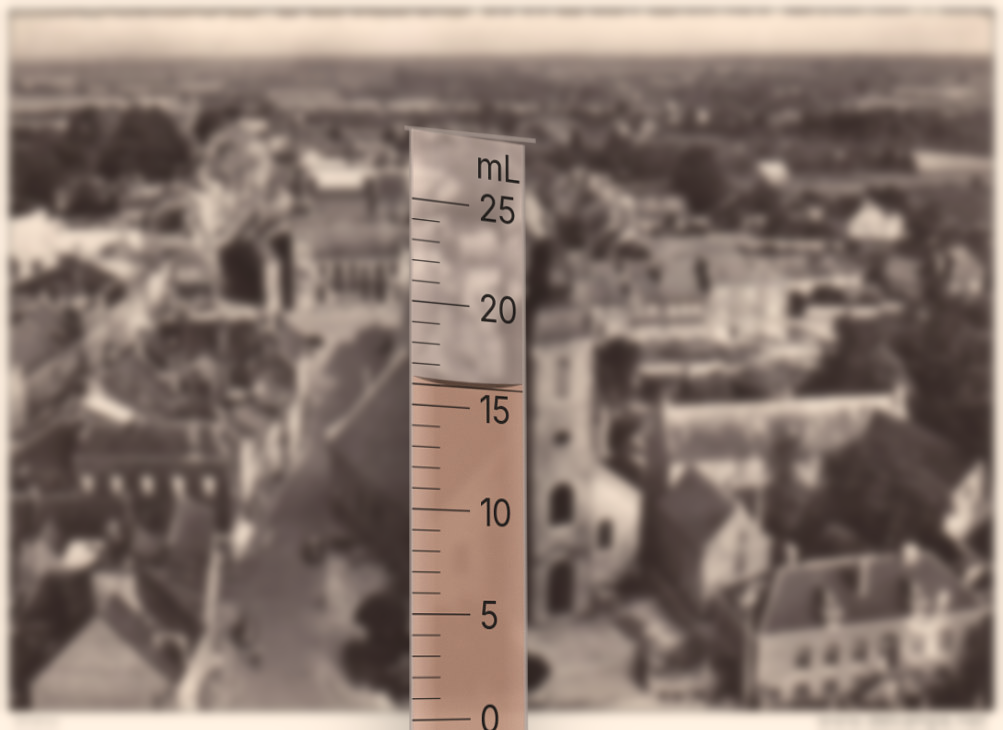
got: 16 mL
